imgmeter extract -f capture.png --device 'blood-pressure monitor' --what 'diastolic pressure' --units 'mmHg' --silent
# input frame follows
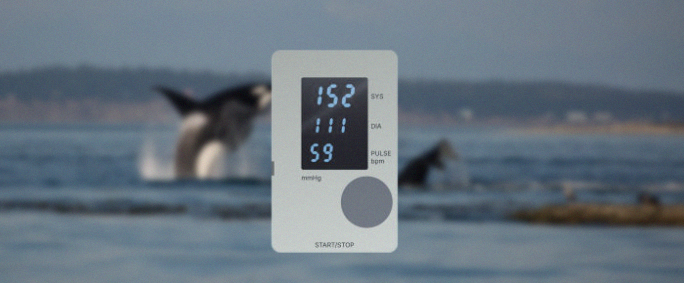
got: 111 mmHg
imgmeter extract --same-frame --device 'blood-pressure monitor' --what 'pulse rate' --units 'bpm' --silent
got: 59 bpm
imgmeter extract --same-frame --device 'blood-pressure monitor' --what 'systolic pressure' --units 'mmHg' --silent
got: 152 mmHg
